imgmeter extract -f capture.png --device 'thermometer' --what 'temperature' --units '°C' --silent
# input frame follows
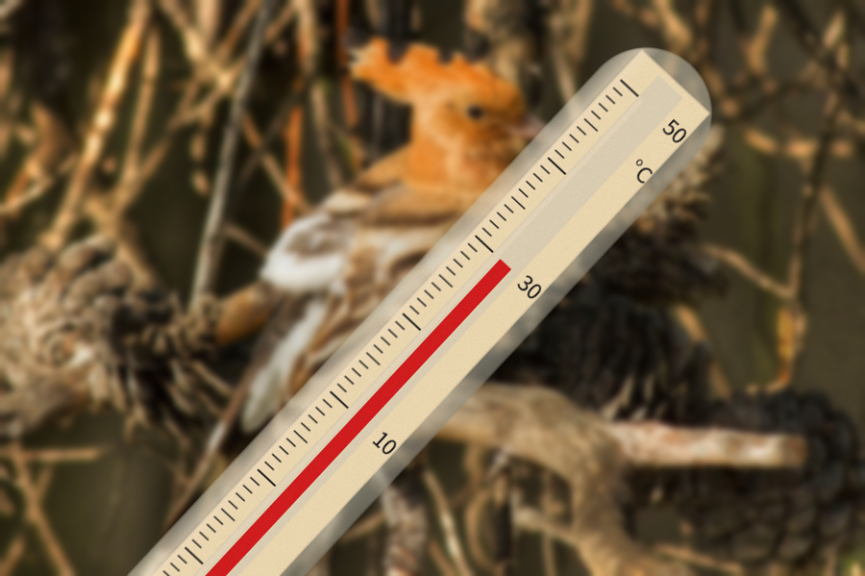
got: 30 °C
